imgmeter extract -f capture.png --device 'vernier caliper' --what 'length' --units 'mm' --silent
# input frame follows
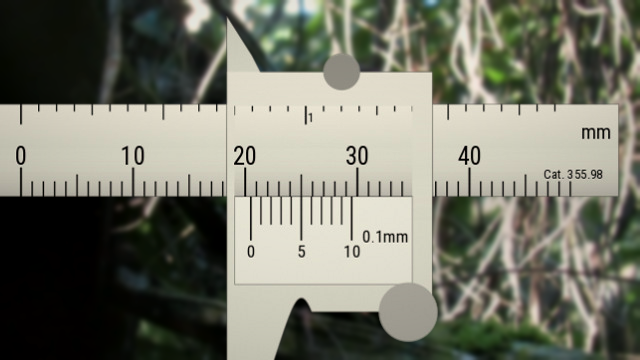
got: 20.5 mm
